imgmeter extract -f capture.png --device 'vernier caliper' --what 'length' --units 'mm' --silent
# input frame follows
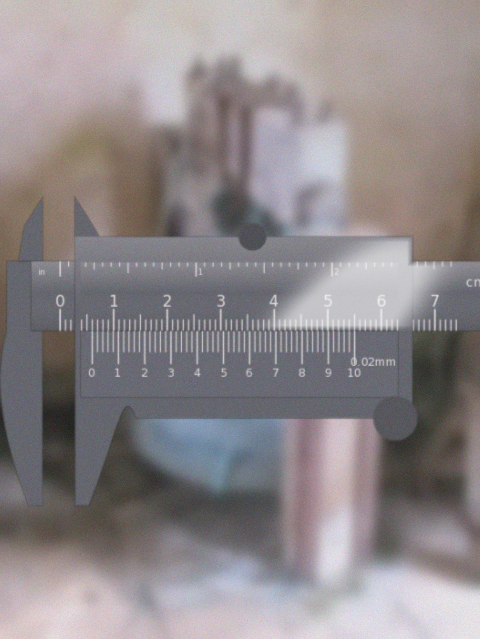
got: 6.0 mm
